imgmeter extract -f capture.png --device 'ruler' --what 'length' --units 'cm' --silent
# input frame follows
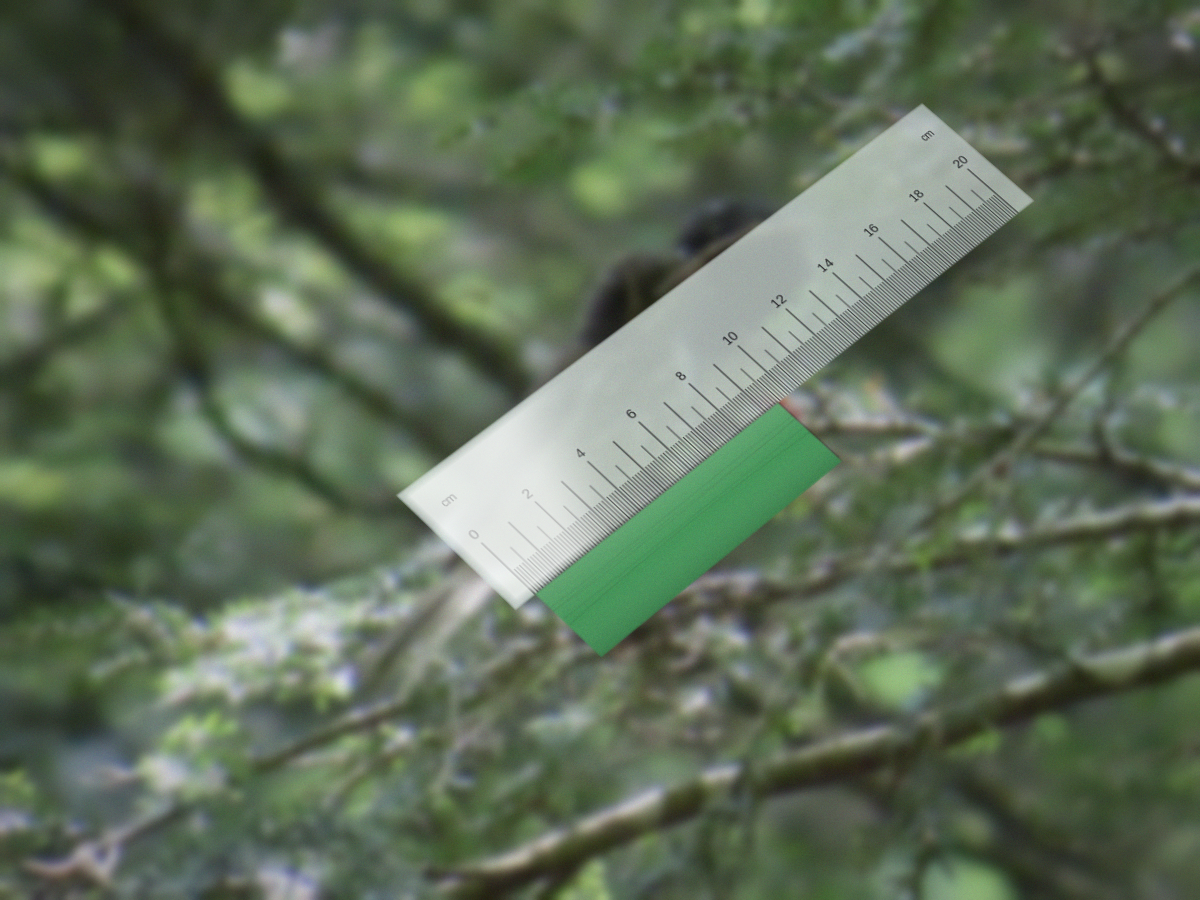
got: 9.5 cm
